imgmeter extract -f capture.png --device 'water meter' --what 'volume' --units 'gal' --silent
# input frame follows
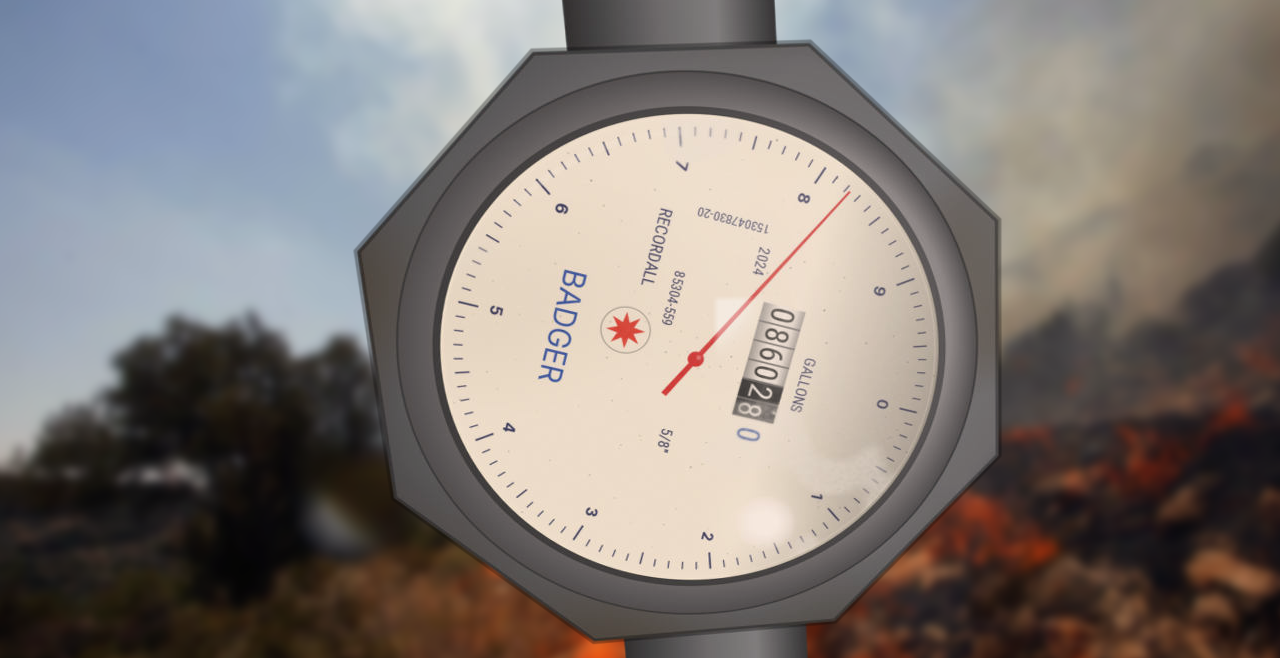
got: 860278.2 gal
